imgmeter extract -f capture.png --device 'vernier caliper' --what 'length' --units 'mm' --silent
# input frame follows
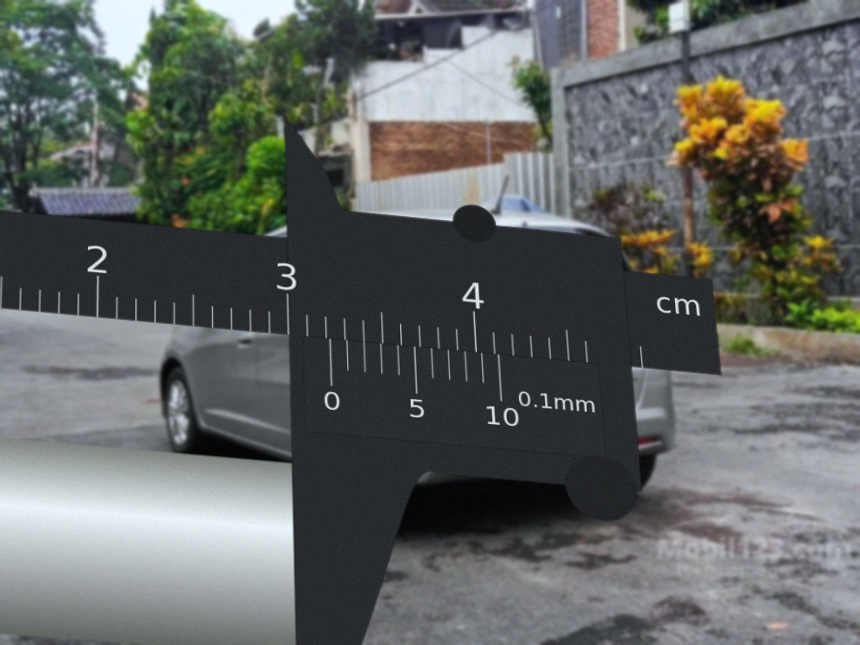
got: 32.2 mm
